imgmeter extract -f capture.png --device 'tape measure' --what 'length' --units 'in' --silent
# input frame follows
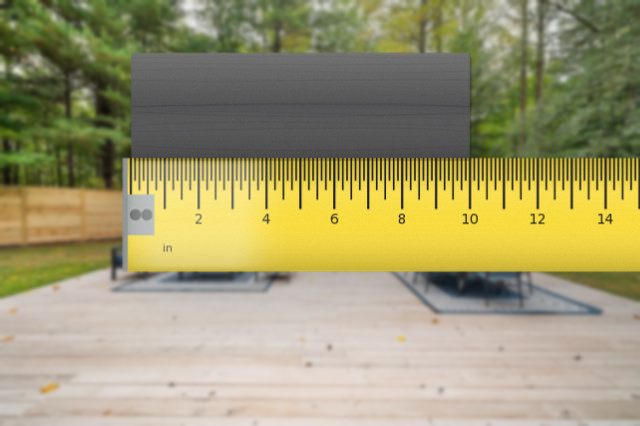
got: 10 in
